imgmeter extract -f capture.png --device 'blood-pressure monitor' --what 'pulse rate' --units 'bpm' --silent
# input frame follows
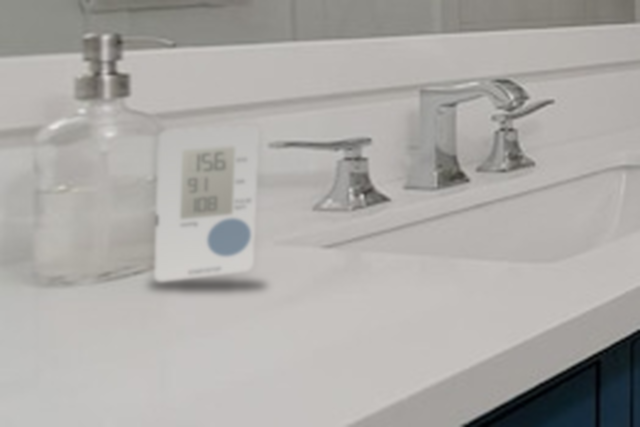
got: 108 bpm
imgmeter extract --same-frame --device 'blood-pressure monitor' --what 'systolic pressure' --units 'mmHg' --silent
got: 156 mmHg
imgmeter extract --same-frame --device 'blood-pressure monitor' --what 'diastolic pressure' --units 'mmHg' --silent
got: 91 mmHg
